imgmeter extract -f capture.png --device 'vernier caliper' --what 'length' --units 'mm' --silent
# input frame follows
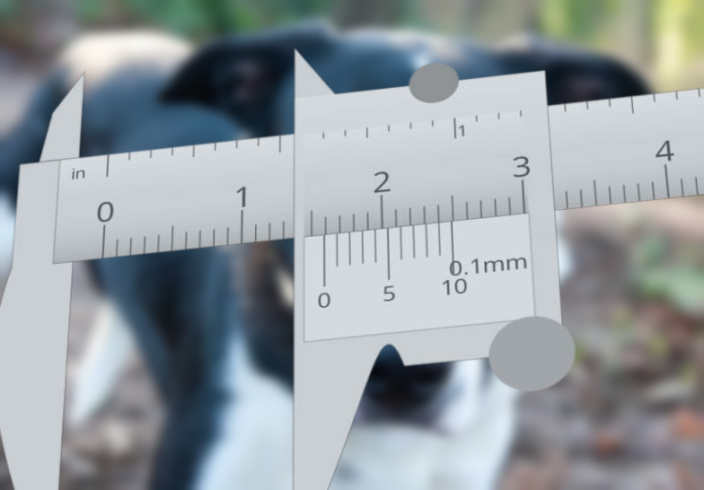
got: 15.9 mm
